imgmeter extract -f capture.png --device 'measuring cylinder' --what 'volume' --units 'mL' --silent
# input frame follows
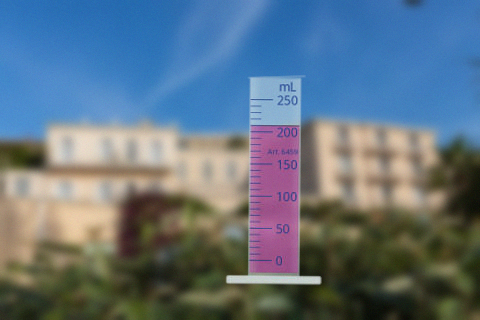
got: 210 mL
